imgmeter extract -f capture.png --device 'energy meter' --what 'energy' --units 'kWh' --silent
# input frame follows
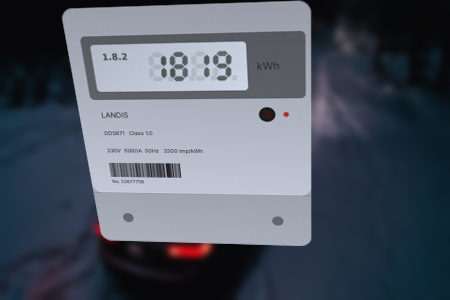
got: 1819 kWh
